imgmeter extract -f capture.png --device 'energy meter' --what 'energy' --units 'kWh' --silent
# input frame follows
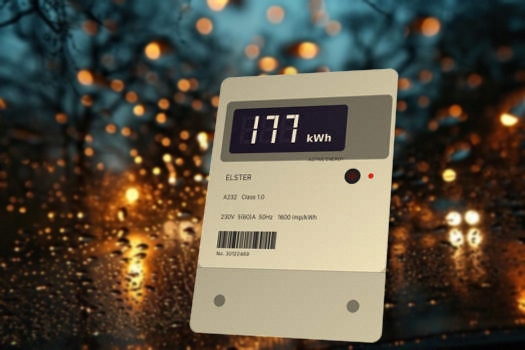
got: 177 kWh
